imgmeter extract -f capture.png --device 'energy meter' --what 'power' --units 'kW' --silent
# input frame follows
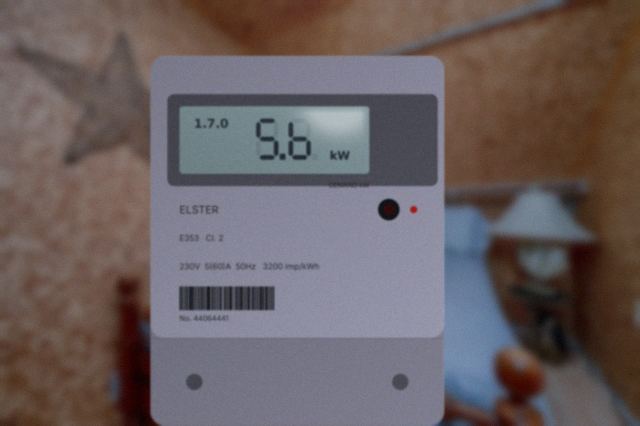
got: 5.6 kW
